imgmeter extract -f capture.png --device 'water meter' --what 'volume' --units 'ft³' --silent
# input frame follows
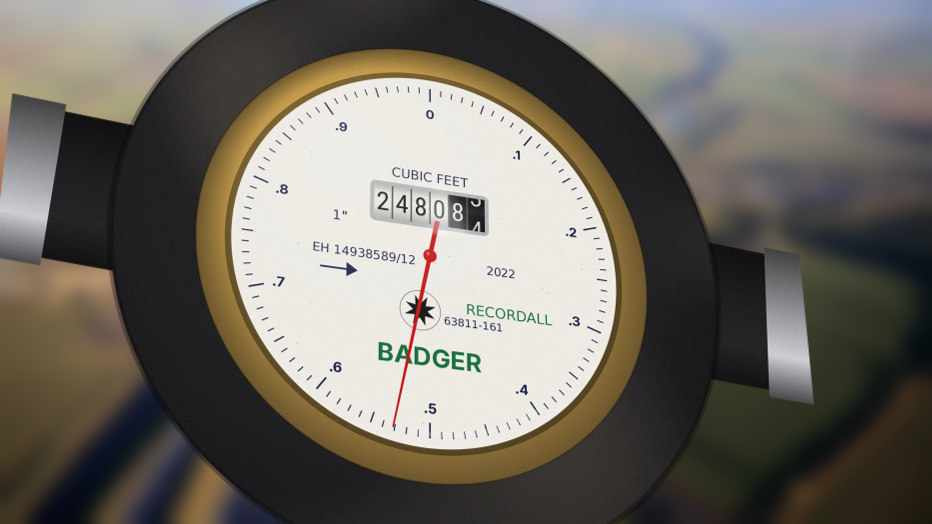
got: 248083.53 ft³
